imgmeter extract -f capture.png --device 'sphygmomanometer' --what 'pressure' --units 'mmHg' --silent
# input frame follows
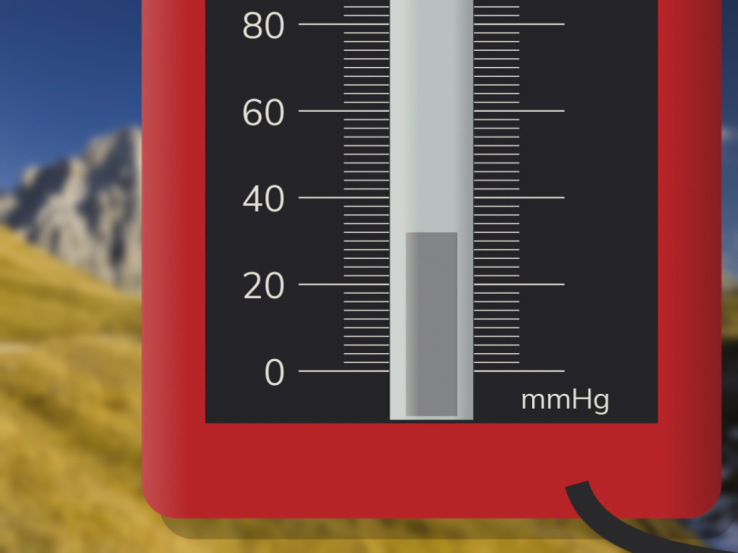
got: 32 mmHg
